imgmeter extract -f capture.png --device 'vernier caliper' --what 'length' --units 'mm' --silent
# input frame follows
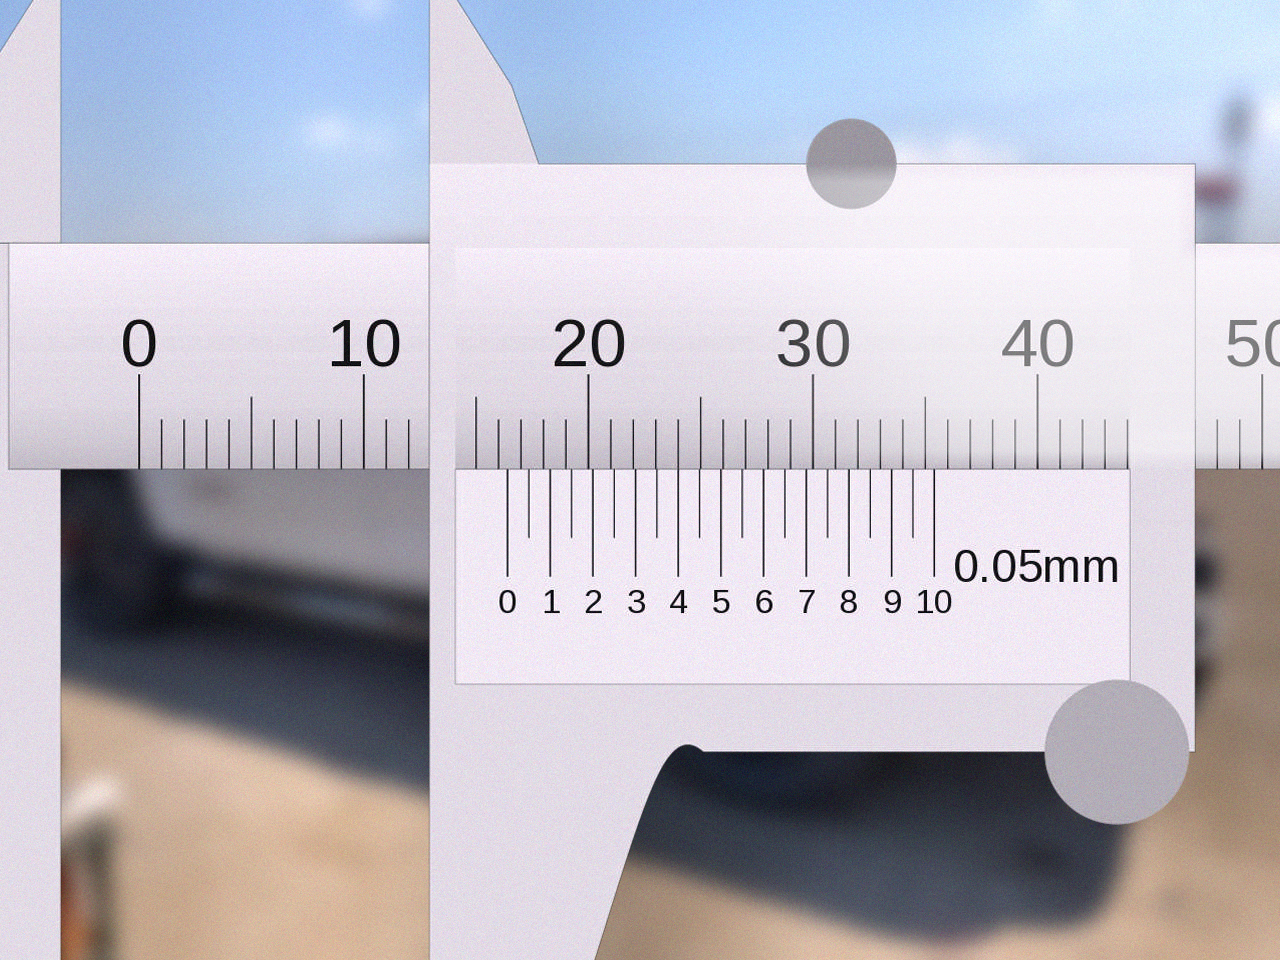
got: 16.40 mm
